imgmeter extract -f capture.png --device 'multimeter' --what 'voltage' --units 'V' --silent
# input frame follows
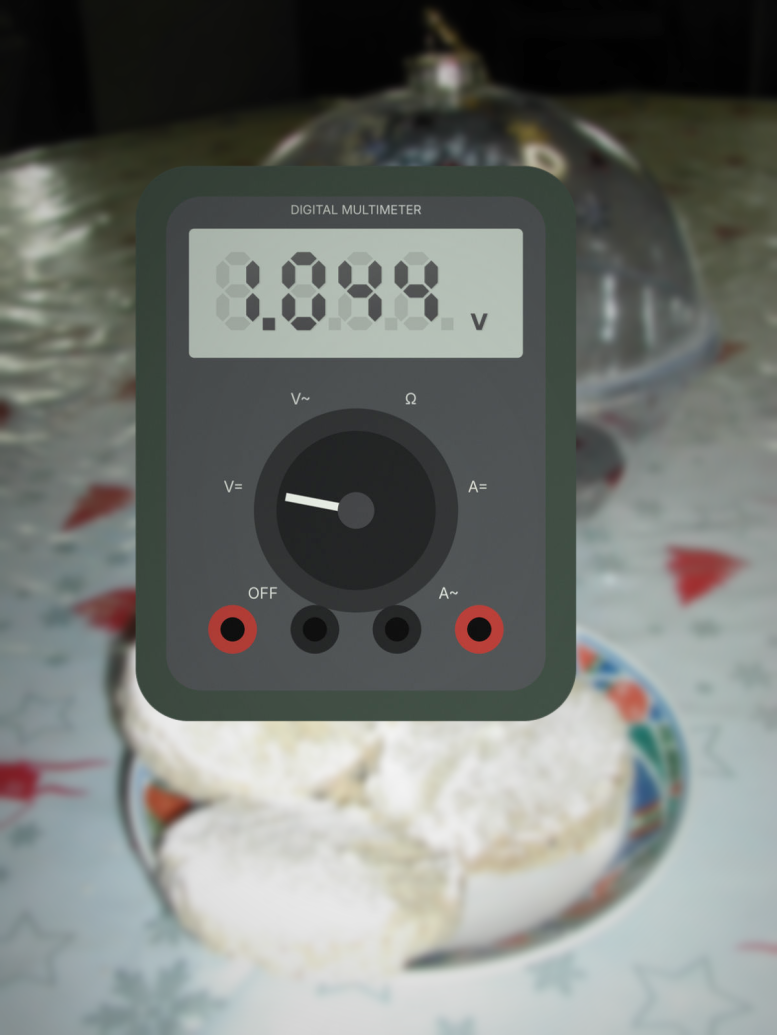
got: 1.044 V
